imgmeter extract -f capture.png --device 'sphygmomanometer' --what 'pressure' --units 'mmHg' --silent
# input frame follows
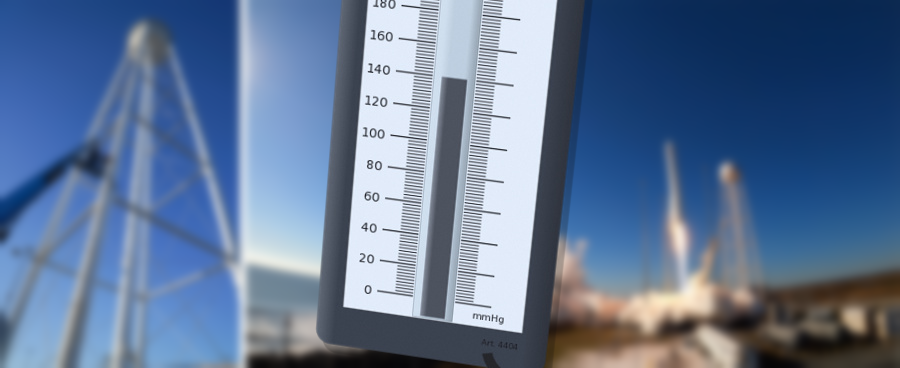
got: 140 mmHg
